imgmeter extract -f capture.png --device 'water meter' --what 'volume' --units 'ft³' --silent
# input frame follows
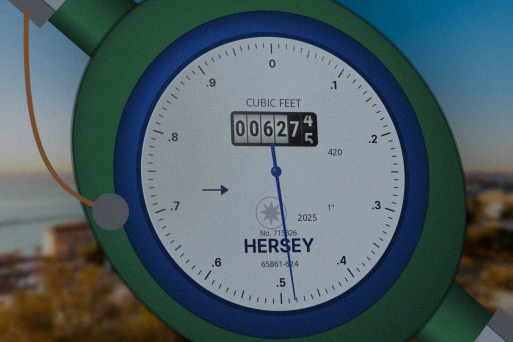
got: 6274.48 ft³
